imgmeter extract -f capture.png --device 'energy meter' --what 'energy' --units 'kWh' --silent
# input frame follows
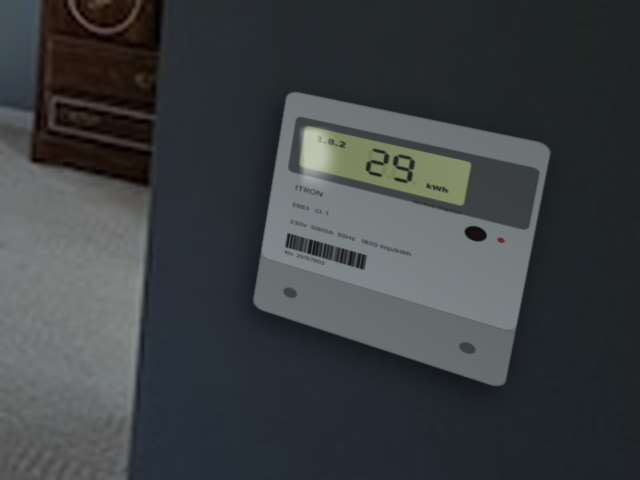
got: 29 kWh
